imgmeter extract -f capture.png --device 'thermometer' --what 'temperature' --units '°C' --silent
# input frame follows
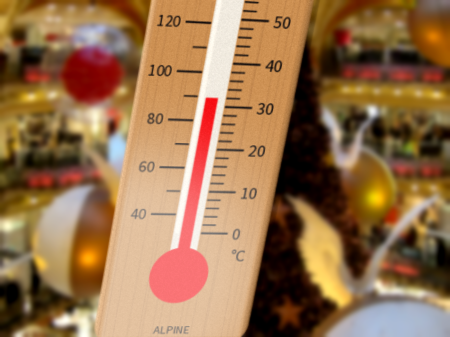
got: 32 °C
